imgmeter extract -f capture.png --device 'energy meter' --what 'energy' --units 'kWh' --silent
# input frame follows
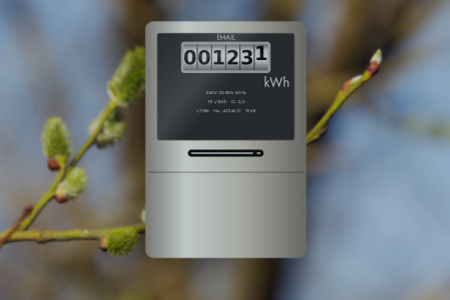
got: 1231 kWh
